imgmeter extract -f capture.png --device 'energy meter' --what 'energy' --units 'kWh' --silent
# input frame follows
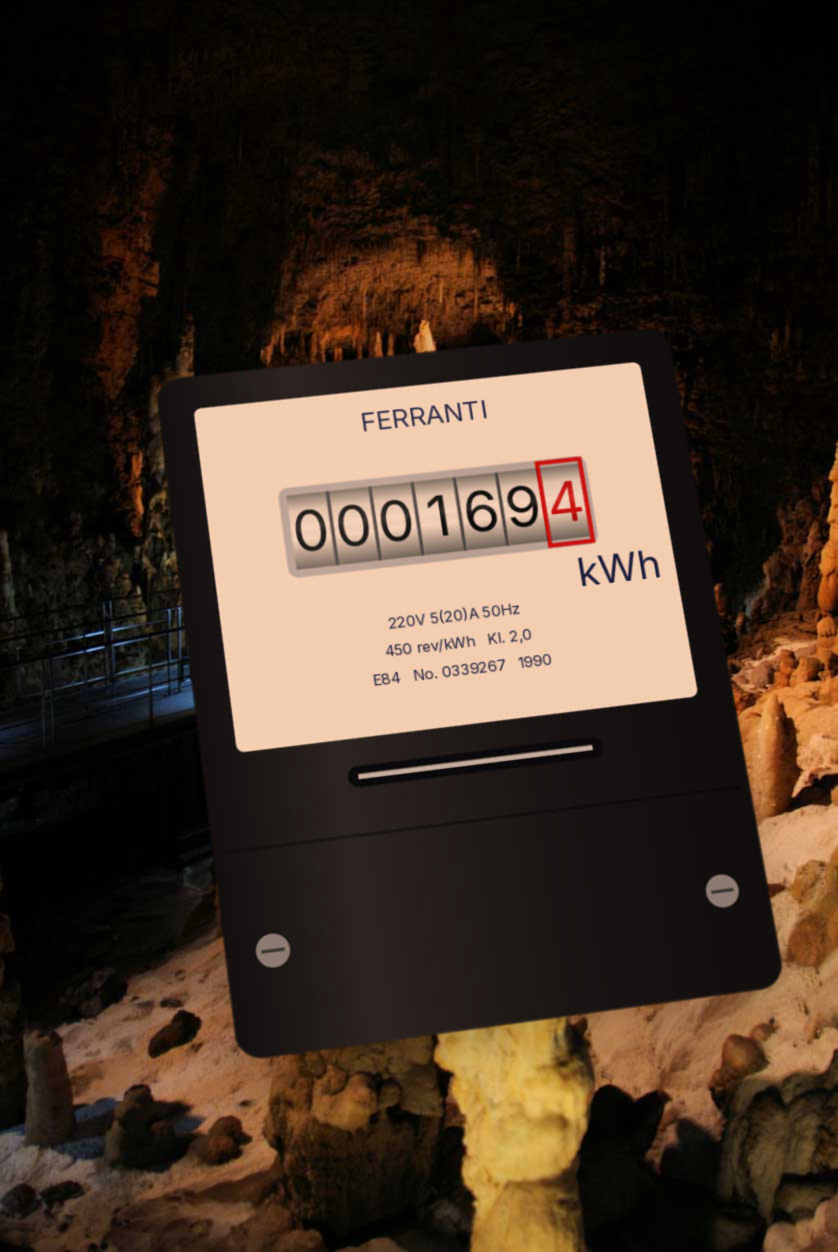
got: 169.4 kWh
